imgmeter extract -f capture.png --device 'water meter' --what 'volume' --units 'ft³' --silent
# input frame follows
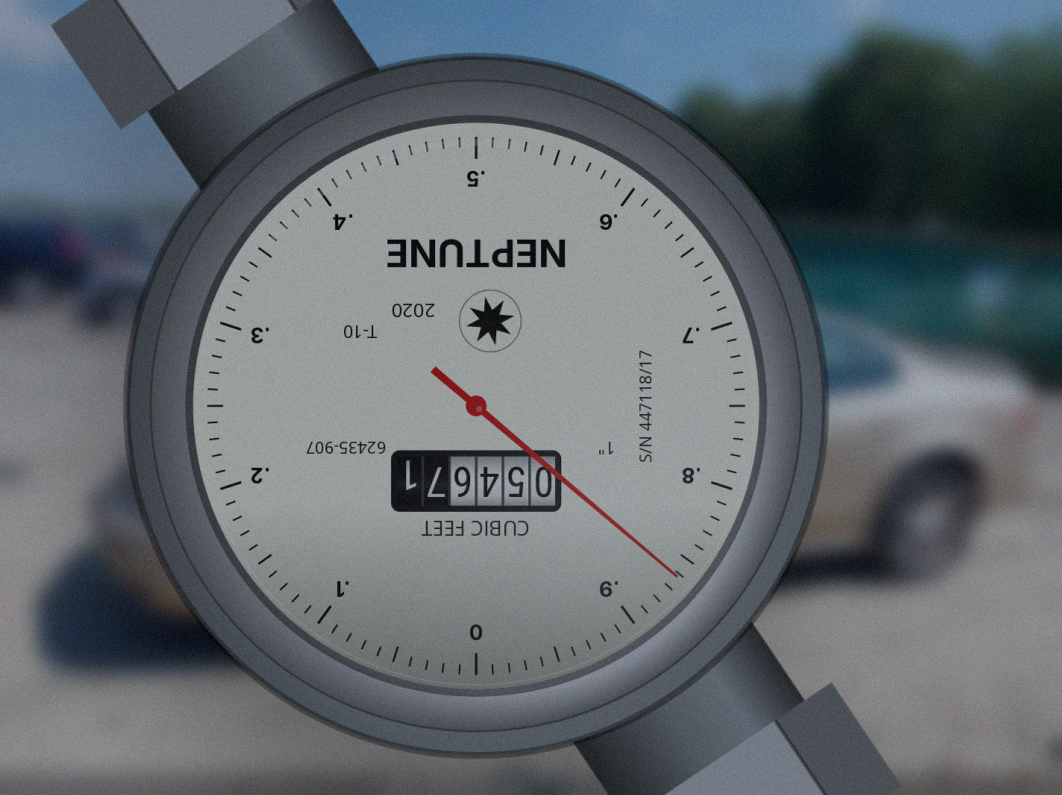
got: 54670.86 ft³
